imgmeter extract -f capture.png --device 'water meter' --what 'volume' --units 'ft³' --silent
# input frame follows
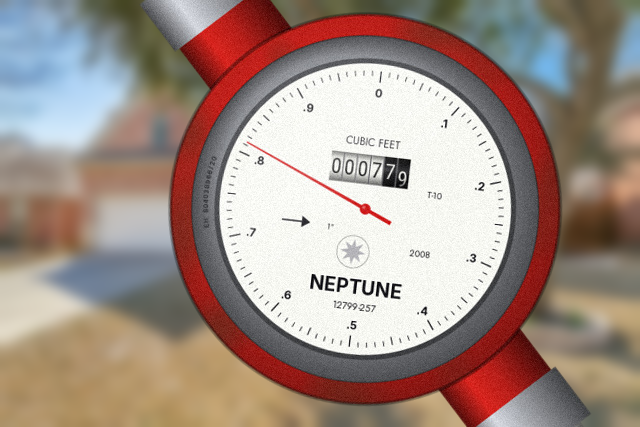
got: 778.81 ft³
